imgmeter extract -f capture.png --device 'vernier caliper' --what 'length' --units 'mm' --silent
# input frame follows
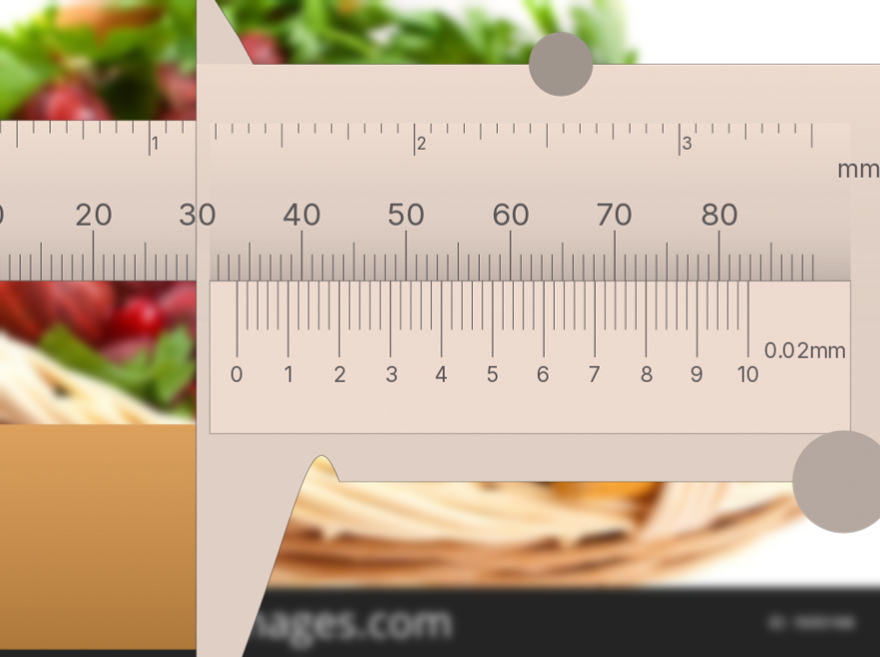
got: 33.8 mm
